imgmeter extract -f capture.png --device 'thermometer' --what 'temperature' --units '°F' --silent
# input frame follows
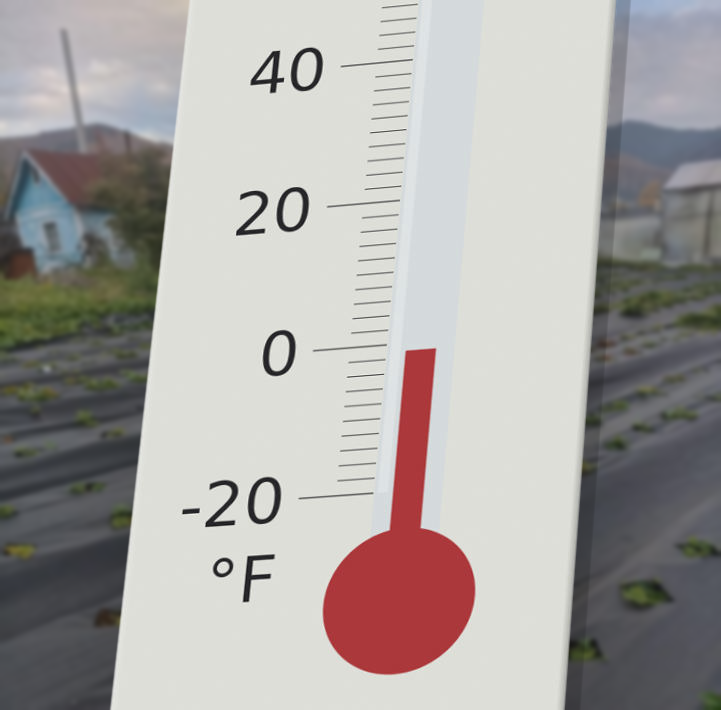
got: -1 °F
